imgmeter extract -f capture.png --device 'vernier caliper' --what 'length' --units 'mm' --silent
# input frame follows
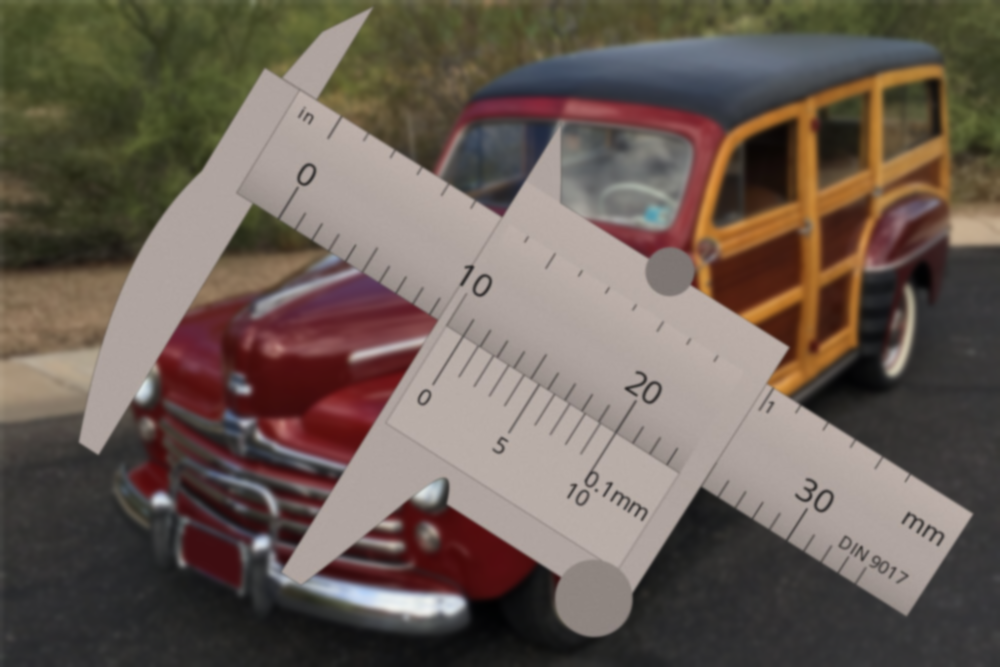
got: 11.0 mm
